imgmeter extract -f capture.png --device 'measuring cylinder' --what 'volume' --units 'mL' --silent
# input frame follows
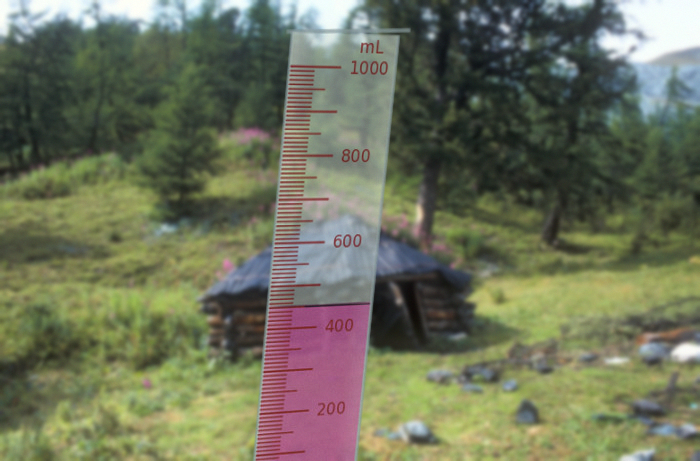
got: 450 mL
